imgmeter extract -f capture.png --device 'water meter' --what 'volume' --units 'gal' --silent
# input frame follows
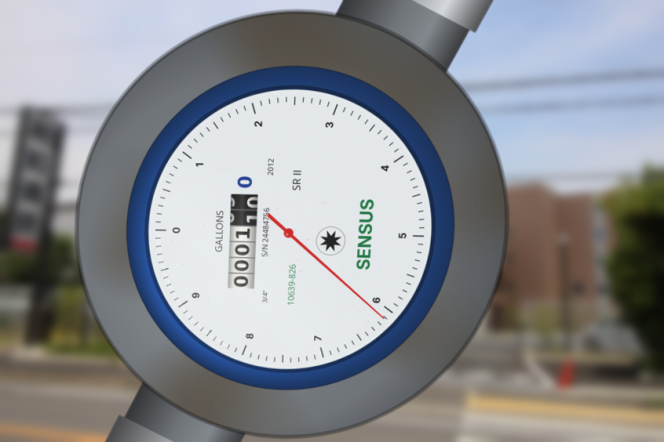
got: 1096.1 gal
